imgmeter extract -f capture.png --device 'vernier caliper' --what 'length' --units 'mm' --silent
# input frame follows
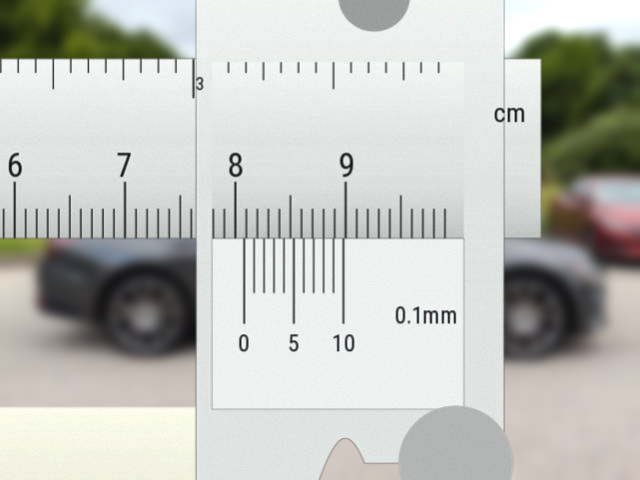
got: 80.8 mm
